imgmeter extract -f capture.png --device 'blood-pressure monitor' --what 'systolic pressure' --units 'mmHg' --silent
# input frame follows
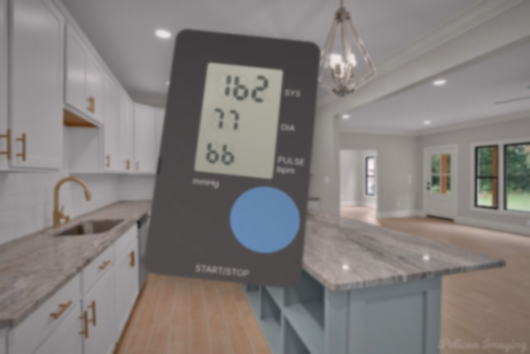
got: 162 mmHg
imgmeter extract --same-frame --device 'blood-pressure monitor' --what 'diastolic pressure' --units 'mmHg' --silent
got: 77 mmHg
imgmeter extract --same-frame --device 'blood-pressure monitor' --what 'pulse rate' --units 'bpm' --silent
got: 66 bpm
